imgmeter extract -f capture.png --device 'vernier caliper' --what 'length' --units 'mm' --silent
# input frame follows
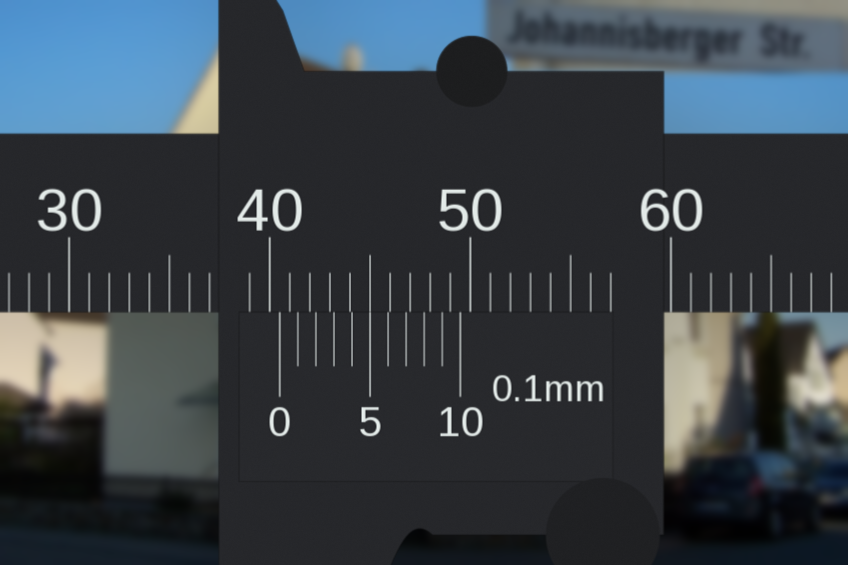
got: 40.5 mm
